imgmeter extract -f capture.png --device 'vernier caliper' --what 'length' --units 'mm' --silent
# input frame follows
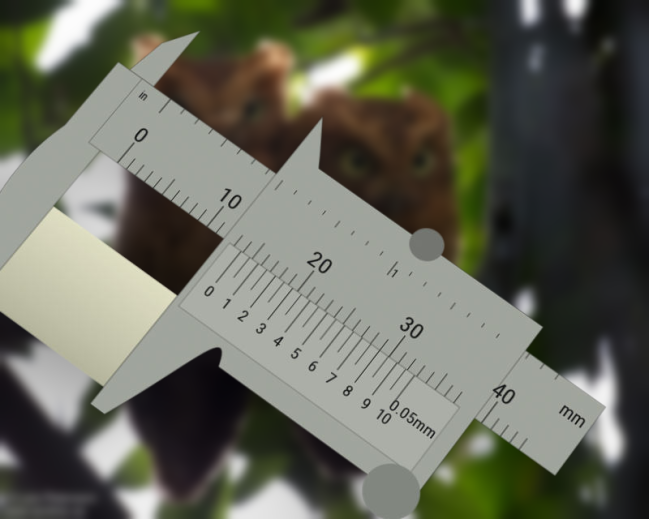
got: 13.8 mm
